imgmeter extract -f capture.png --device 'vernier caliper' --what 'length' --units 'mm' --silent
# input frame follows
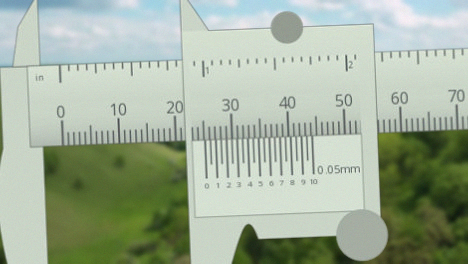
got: 25.2 mm
